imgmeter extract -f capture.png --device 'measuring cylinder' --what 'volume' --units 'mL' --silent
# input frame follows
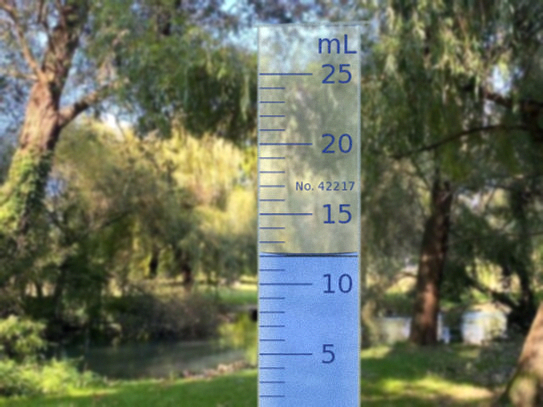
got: 12 mL
